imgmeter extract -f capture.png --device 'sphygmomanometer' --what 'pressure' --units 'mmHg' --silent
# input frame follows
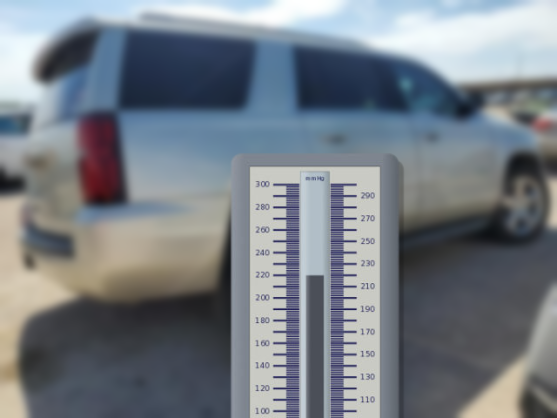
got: 220 mmHg
